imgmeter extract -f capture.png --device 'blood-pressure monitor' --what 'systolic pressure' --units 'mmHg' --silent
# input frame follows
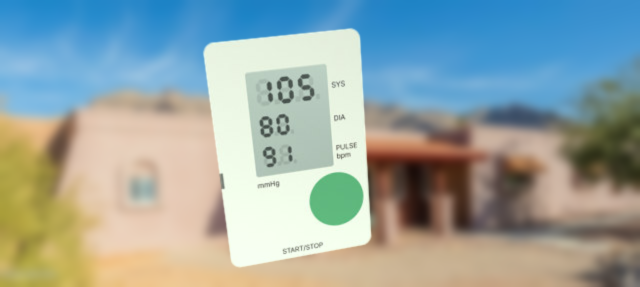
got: 105 mmHg
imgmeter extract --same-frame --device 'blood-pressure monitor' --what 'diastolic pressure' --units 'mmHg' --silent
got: 80 mmHg
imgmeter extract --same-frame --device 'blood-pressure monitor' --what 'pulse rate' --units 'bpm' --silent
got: 91 bpm
